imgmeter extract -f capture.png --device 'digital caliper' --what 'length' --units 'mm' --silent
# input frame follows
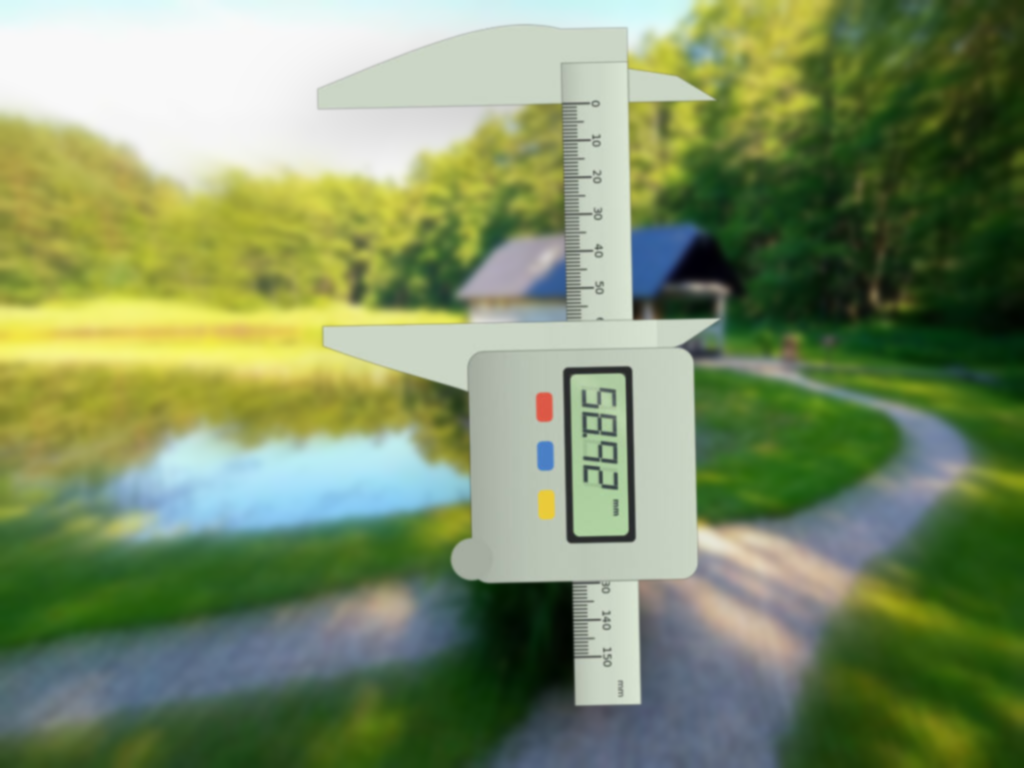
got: 58.92 mm
